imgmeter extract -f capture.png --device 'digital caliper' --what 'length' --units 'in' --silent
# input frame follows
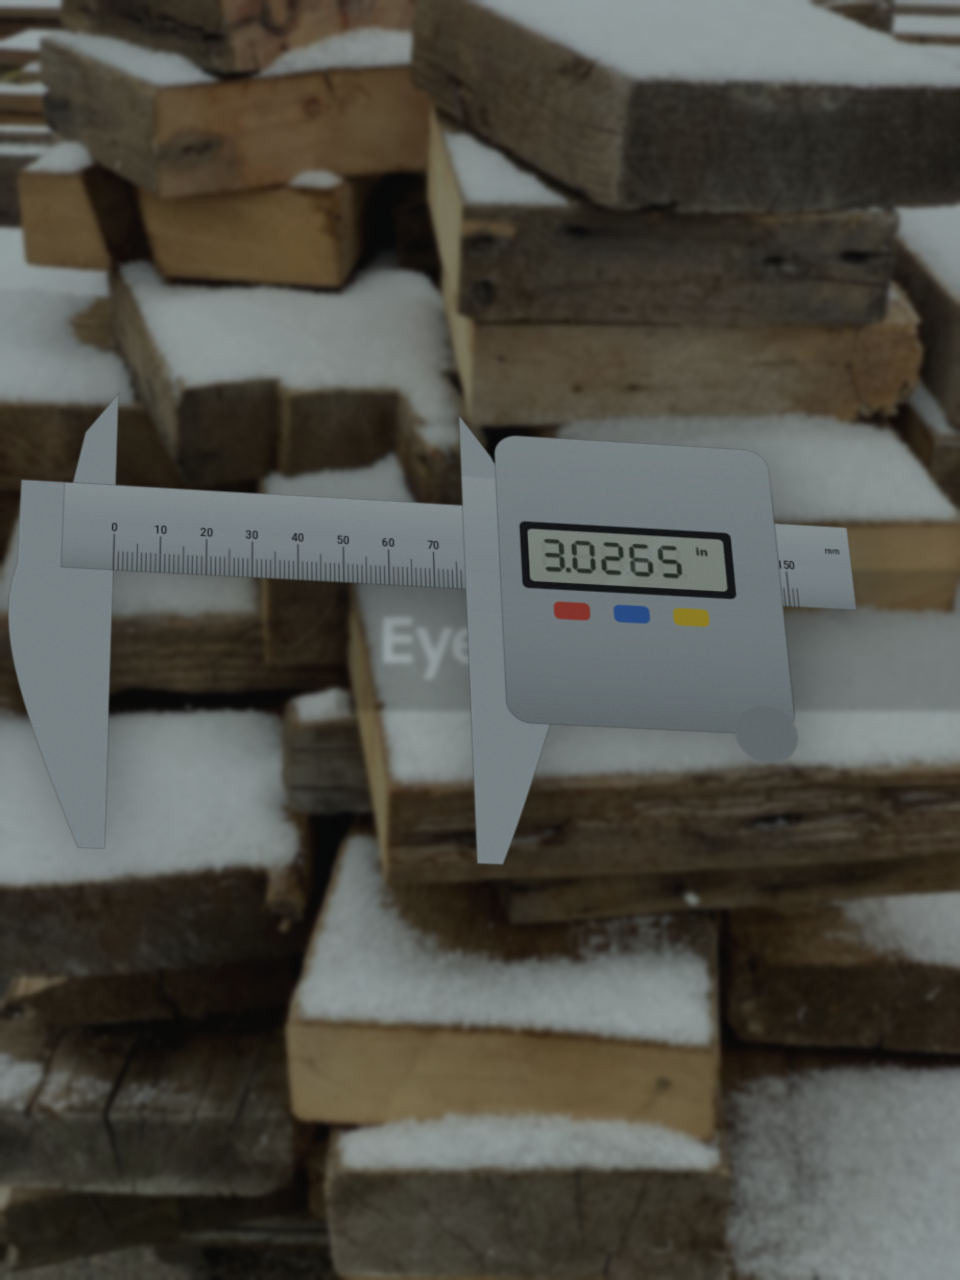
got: 3.0265 in
